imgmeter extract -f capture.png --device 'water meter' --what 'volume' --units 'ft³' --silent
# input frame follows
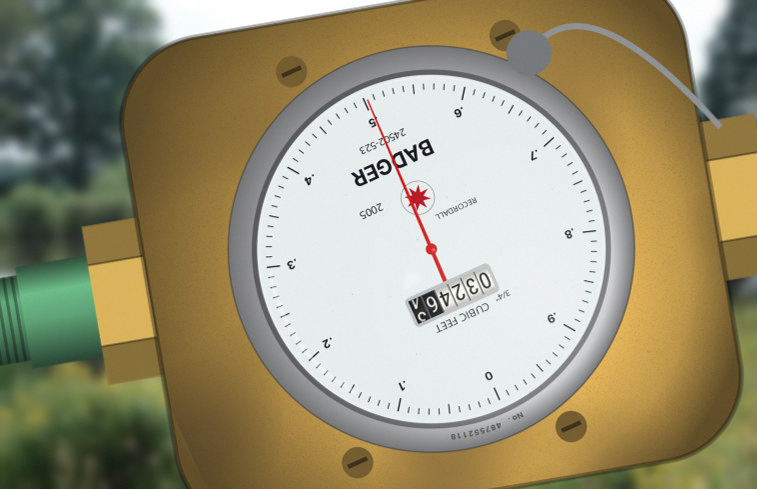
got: 32463.50 ft³
